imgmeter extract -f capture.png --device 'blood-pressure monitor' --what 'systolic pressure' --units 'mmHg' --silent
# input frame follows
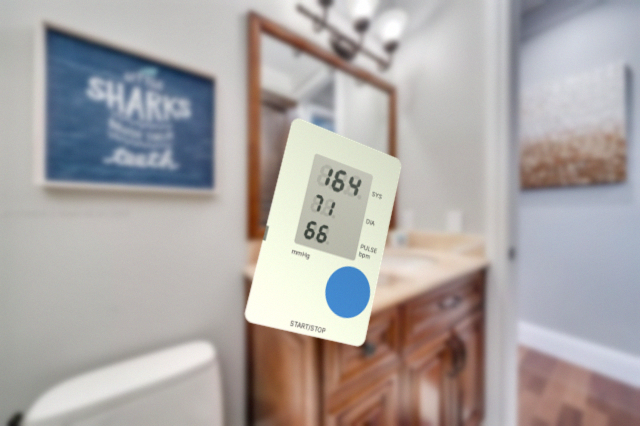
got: 164 mmHg
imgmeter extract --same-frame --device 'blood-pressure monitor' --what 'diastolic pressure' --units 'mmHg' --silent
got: 71 mmHg
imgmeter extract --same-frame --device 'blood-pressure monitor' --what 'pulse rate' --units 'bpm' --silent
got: 66 bpm
